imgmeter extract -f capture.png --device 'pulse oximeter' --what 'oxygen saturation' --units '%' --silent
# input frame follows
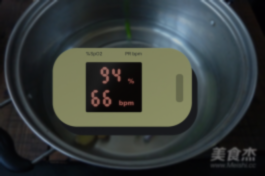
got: 94 %
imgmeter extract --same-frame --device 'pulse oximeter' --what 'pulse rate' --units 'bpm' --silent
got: 66 bpm
